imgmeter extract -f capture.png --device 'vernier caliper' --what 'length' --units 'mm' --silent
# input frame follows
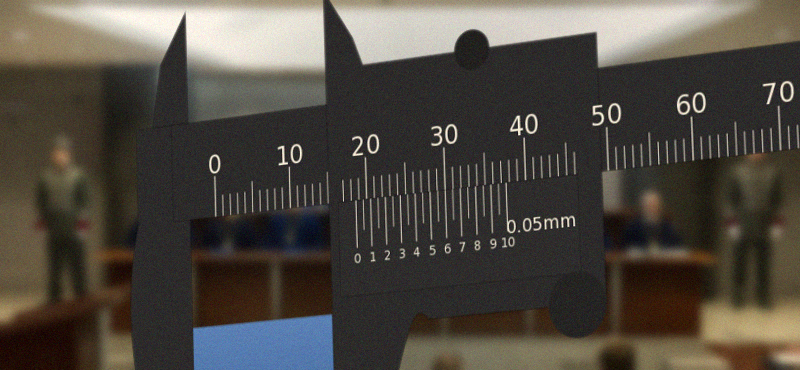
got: 18.6 mm
